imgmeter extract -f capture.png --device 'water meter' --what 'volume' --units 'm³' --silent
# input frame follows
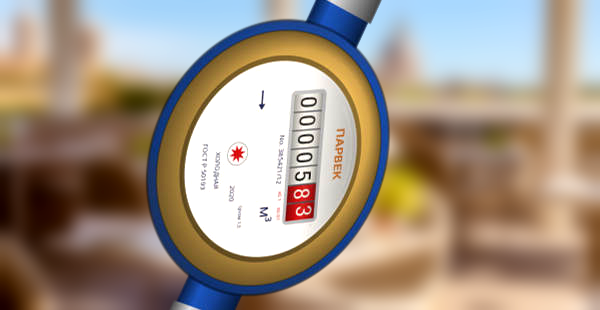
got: 5.83 m³
